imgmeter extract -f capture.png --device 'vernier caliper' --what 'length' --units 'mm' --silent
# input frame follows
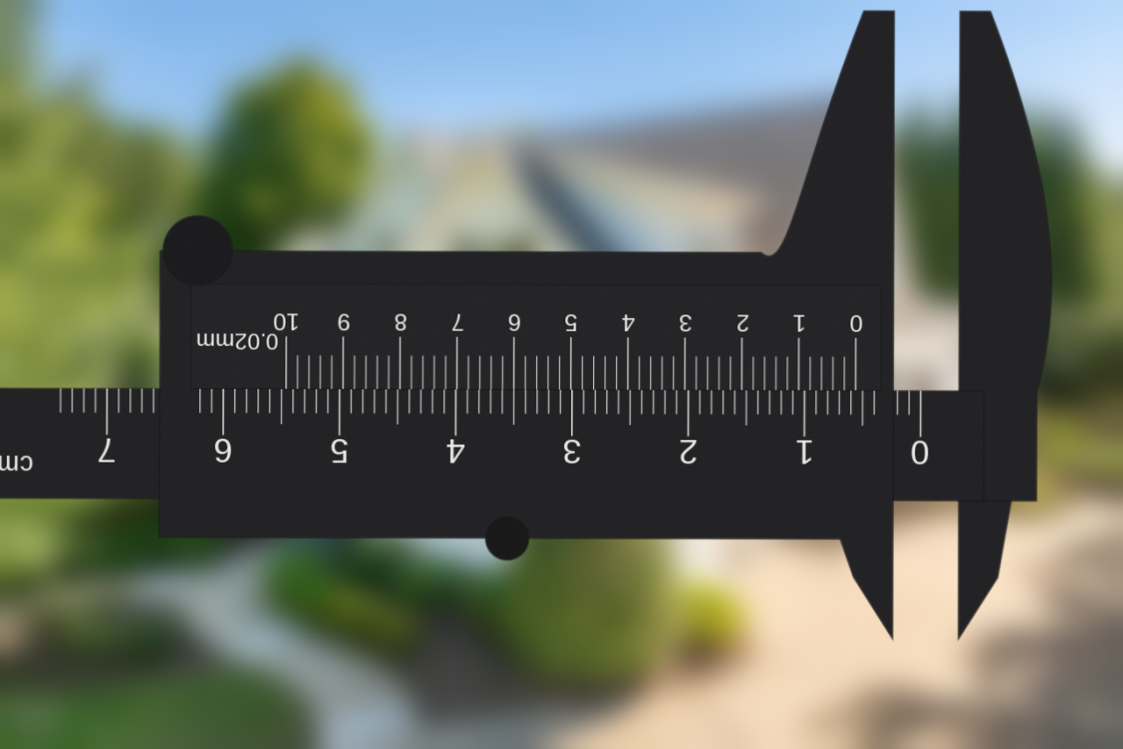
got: 5.6 mm
